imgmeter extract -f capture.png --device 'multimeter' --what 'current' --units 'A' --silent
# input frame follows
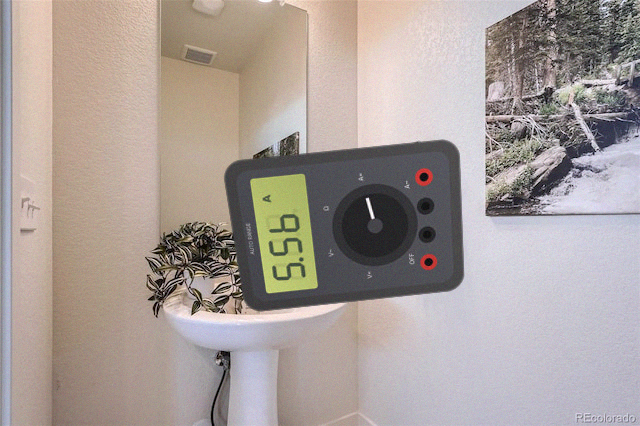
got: 5.56 A
